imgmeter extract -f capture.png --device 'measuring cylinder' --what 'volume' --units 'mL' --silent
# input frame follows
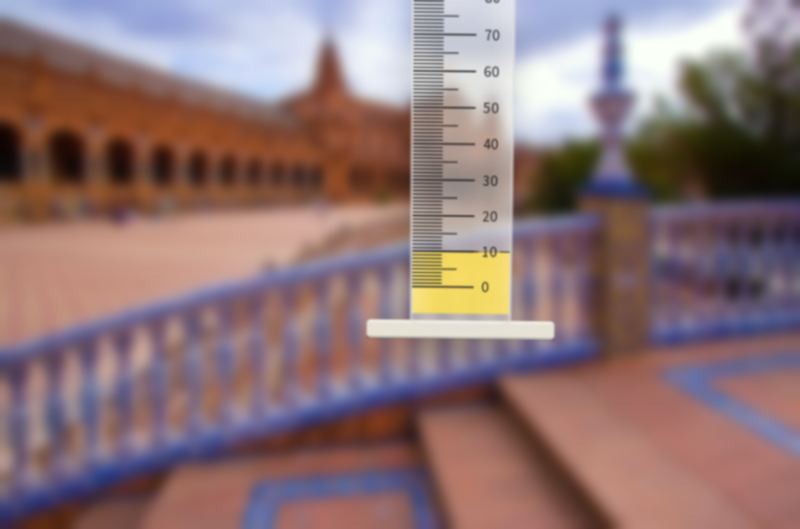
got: 10 mL
